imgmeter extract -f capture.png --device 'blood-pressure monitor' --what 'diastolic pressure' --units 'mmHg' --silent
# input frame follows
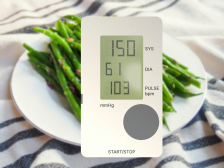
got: 61 mmHg
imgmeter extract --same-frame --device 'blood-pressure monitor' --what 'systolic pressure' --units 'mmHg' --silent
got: 150 mmHg
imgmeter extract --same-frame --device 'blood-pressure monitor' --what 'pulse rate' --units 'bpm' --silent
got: 103 bpm
